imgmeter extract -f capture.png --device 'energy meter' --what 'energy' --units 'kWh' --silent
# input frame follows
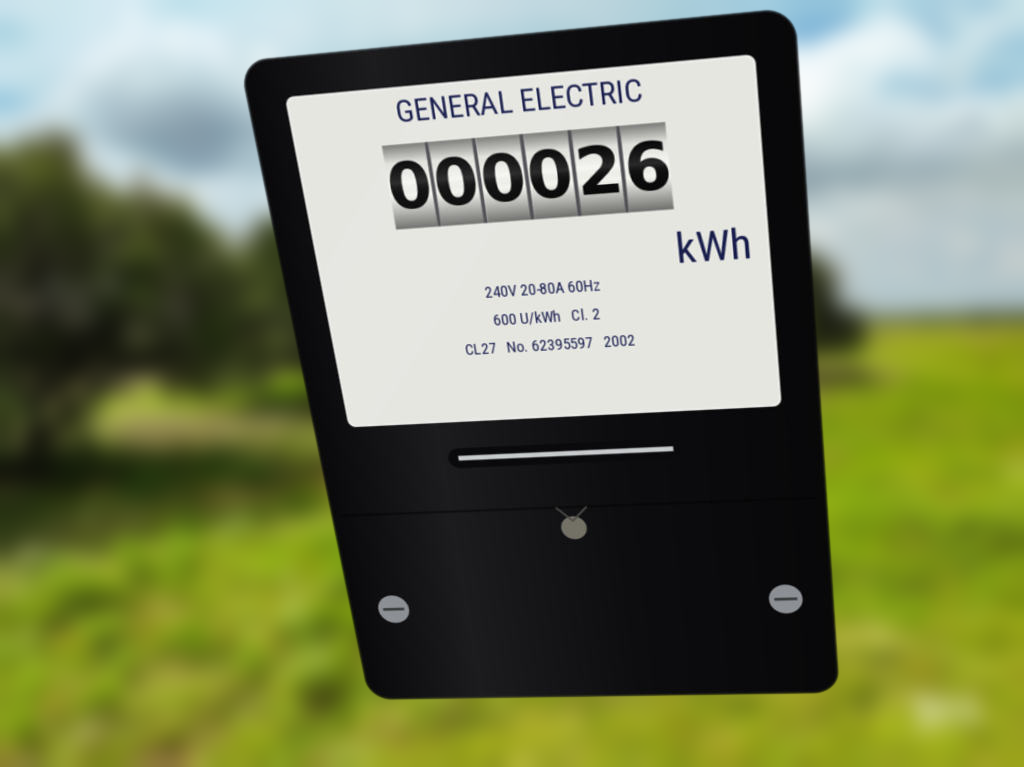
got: 26 kWh
